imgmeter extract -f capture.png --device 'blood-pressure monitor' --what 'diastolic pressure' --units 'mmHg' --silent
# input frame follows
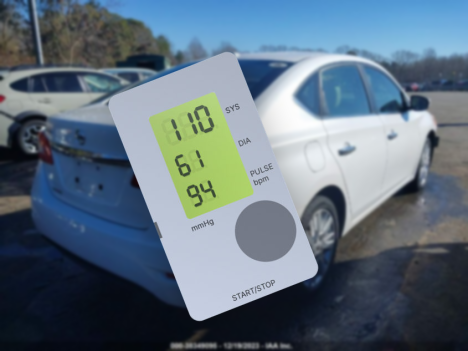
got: 61 mmHg
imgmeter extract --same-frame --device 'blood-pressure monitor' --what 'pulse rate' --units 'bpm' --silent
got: 94 bpm
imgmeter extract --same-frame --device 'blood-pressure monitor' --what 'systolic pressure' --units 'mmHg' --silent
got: 110 mmHg
